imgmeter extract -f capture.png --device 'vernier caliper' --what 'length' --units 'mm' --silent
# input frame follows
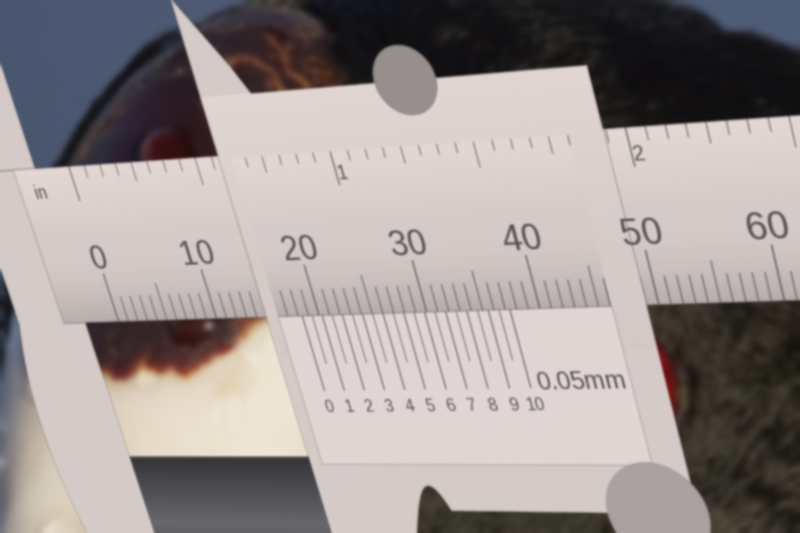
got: 18.4 mm
